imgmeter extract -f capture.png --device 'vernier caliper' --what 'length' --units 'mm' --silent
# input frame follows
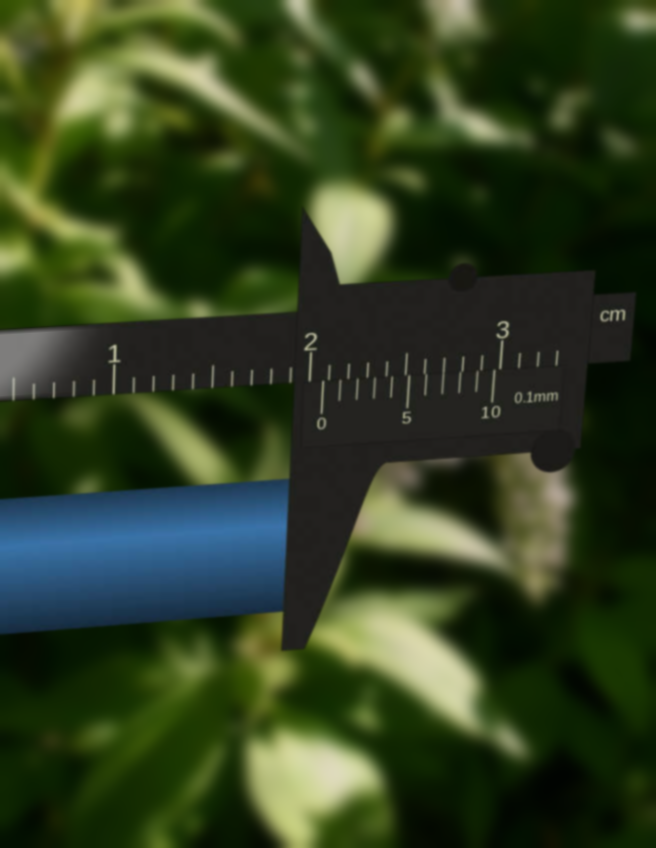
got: 20.7 mm
